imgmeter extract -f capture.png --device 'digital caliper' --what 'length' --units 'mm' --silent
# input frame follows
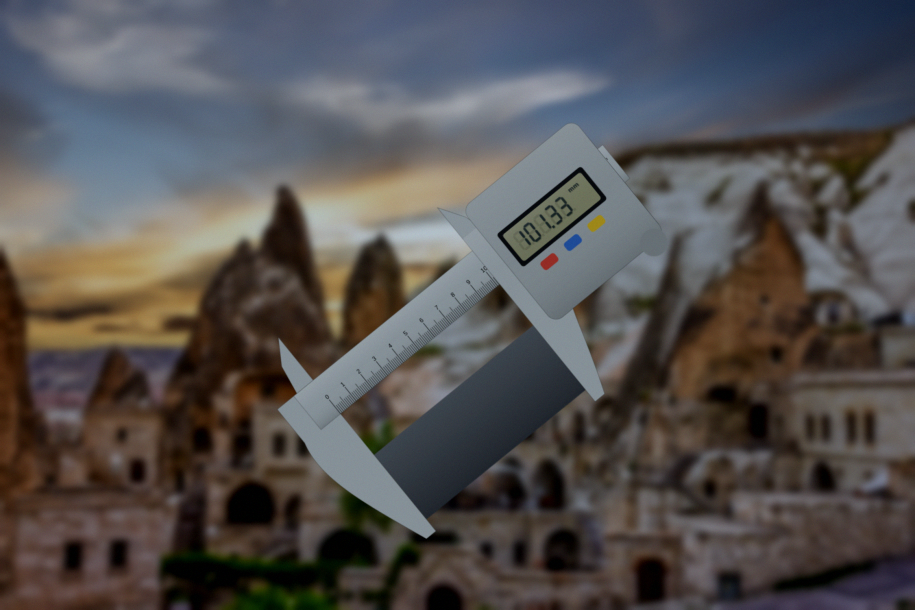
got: 101.33 mm
